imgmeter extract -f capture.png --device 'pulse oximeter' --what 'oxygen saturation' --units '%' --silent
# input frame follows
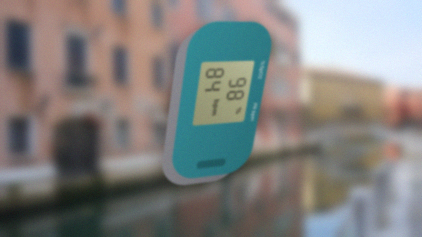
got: 98 %
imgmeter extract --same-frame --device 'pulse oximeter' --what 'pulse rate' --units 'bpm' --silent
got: 84 bpm
